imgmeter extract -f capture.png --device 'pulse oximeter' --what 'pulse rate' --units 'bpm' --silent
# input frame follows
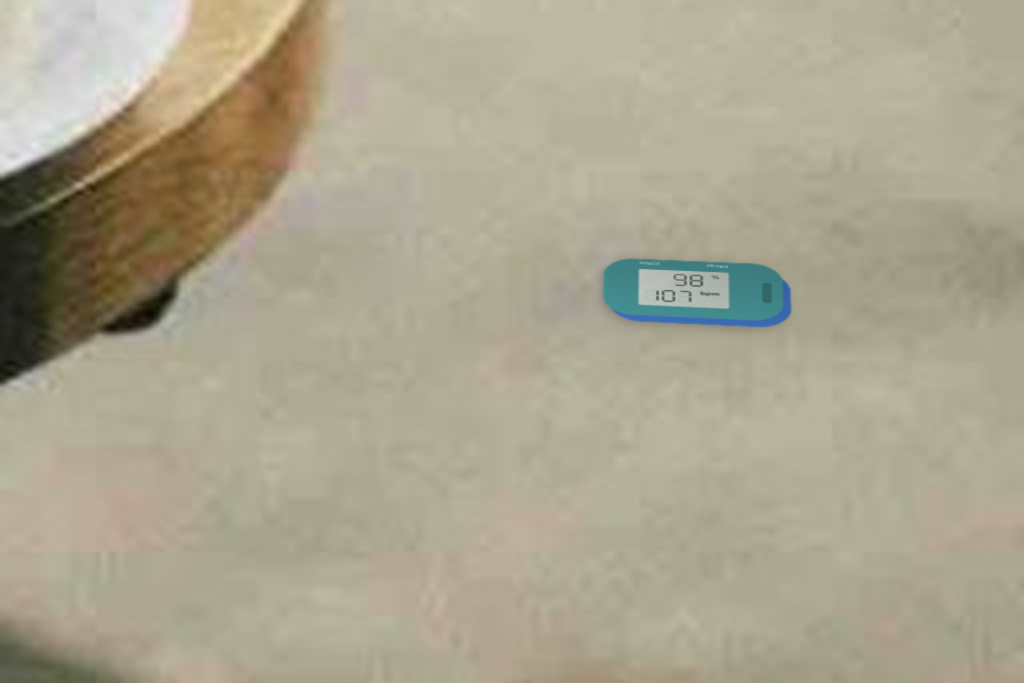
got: 107 bpm
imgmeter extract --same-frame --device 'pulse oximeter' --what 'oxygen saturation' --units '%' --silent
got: 98 %
